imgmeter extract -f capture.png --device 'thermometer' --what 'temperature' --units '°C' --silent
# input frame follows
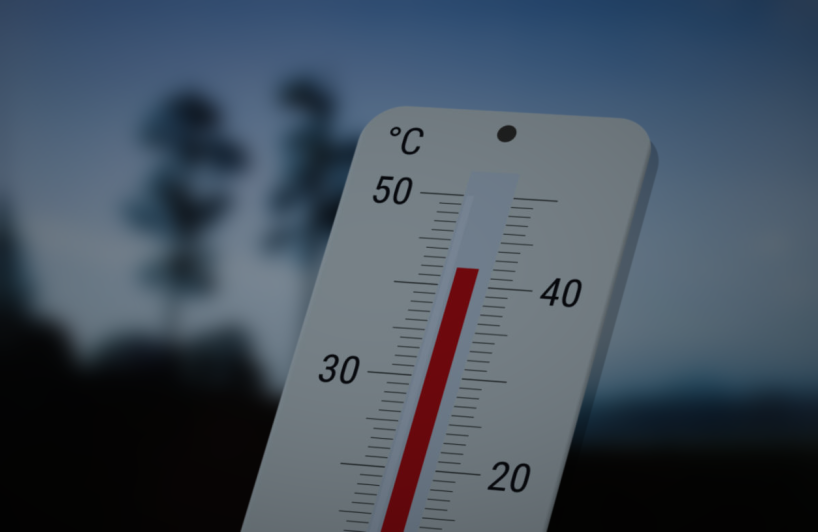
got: 42 °C
